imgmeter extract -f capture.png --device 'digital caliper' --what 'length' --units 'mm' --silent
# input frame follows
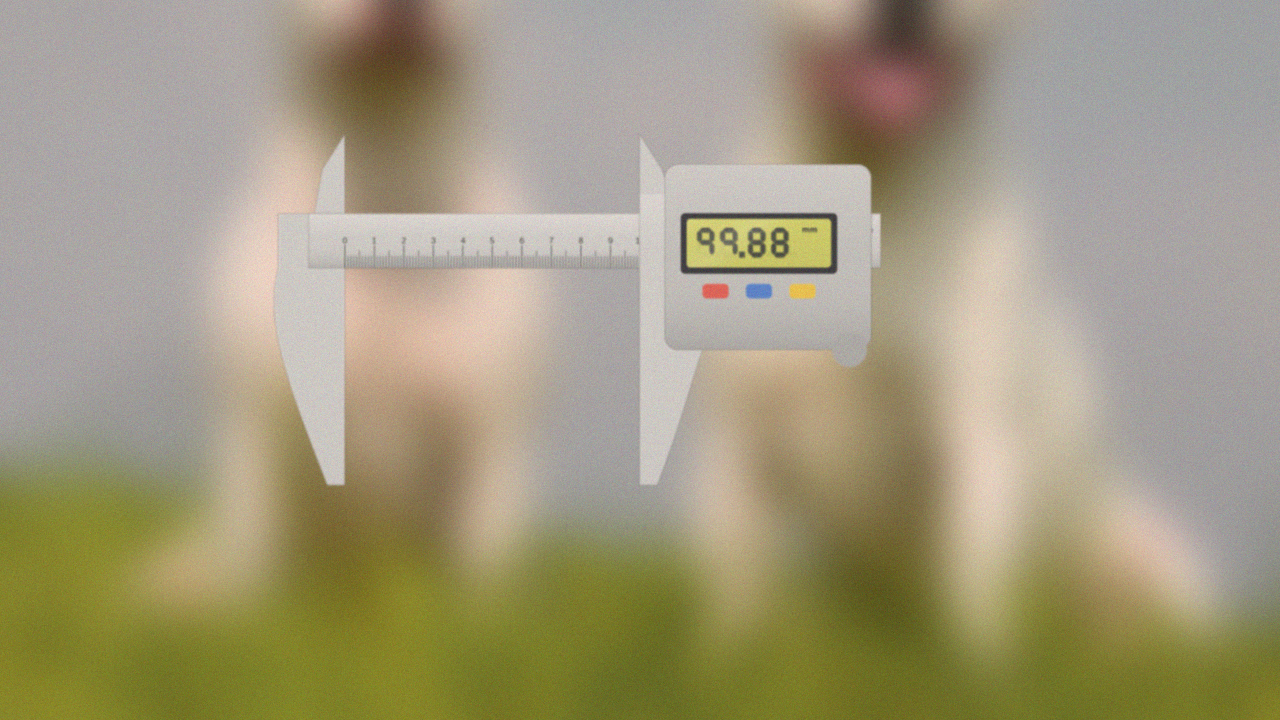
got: 99.88 mm
